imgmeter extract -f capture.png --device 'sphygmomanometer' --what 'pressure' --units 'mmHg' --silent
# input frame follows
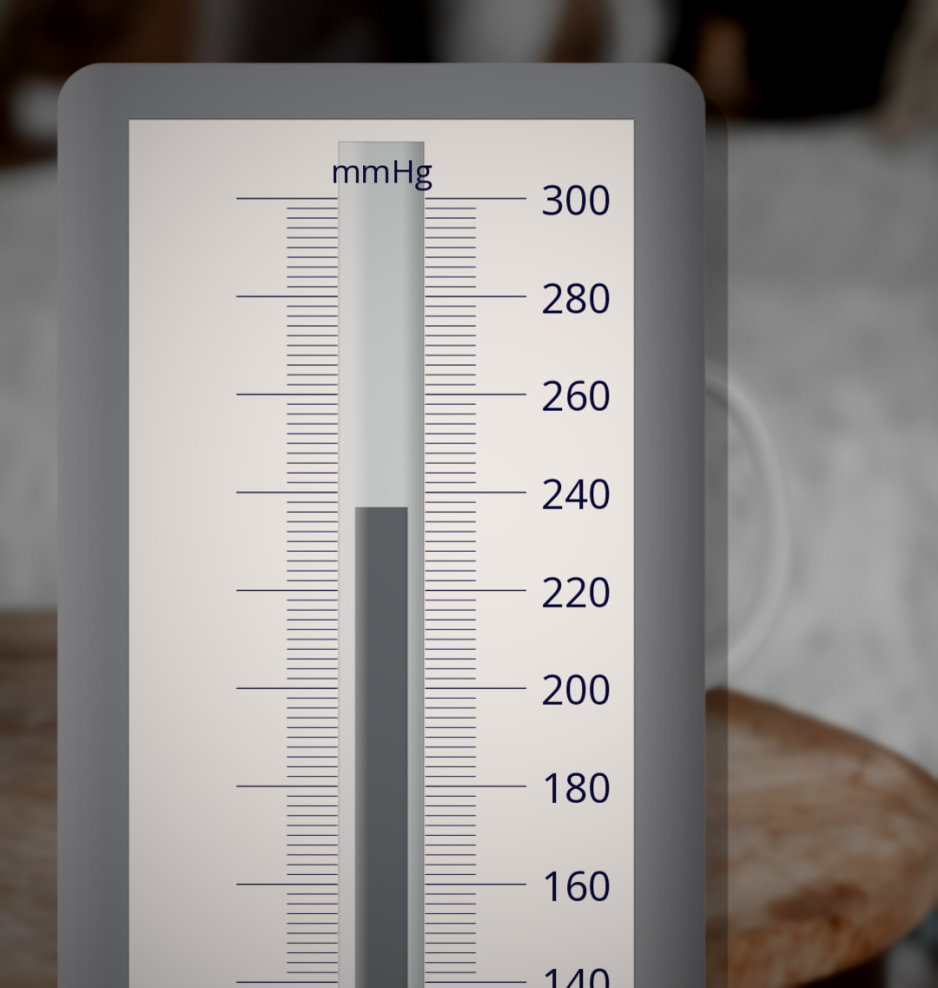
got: 237 mmHg
